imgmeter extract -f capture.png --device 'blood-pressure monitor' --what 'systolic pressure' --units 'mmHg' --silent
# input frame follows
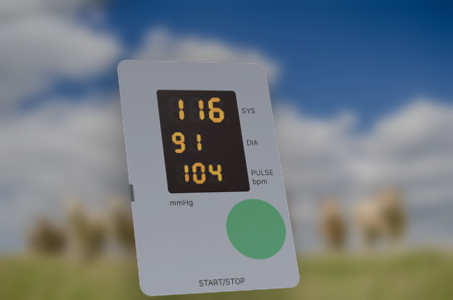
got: 116 mmHg
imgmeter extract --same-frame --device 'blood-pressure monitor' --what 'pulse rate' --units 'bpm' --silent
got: 104 bpm
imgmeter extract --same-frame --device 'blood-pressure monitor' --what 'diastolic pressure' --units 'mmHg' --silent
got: 91 mmHg
